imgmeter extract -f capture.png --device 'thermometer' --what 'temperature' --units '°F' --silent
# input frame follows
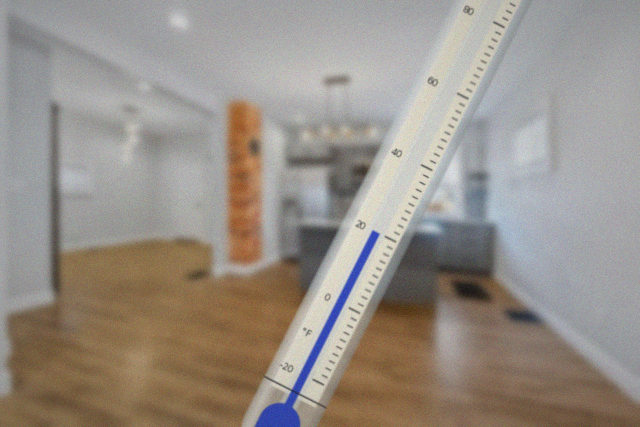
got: 20 °F
